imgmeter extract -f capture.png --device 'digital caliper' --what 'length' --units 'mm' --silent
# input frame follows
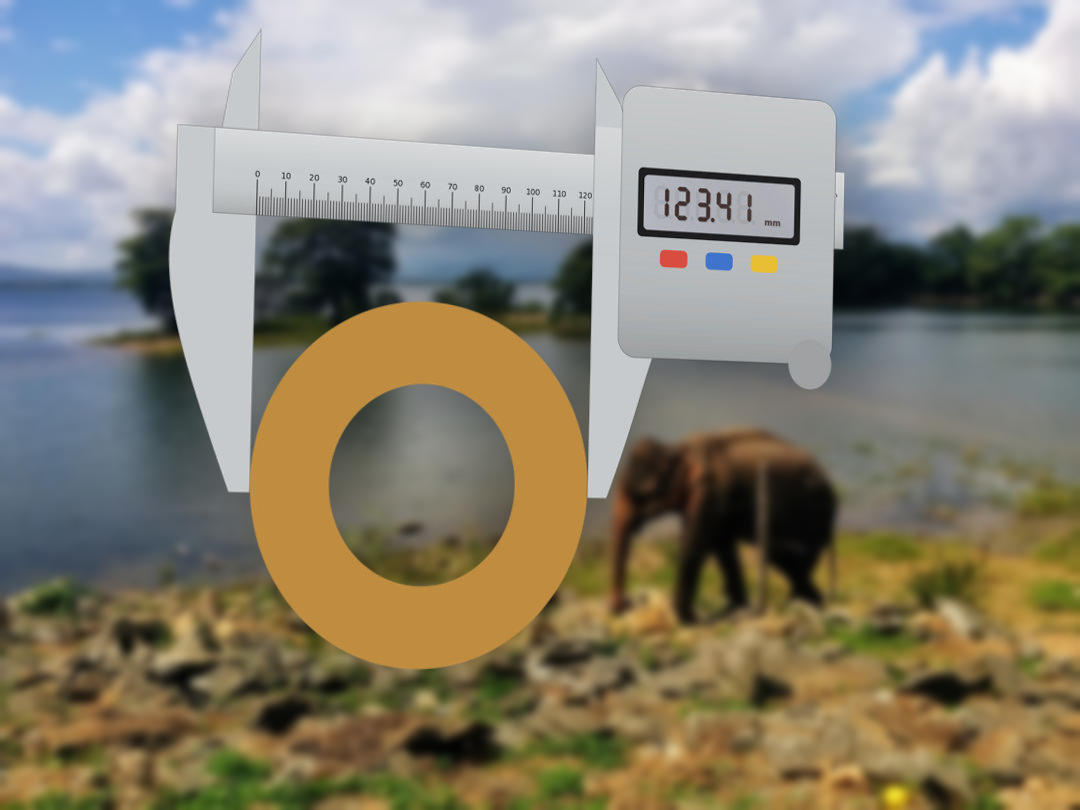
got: 123.41 mm
